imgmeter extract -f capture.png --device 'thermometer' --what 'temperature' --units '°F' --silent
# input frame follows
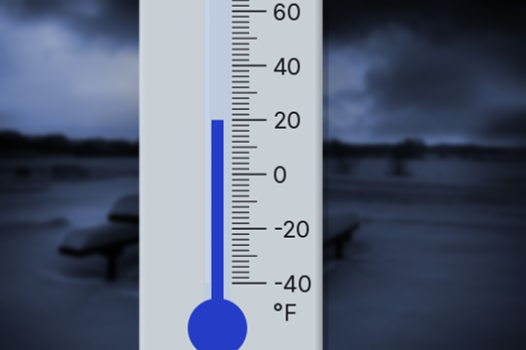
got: 20 °F
